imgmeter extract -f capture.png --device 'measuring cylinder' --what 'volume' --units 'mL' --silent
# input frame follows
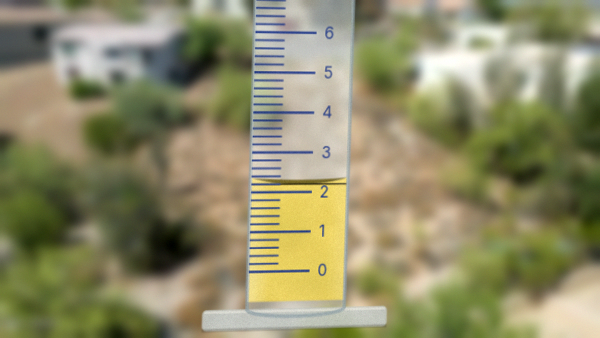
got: 2.2 mL
